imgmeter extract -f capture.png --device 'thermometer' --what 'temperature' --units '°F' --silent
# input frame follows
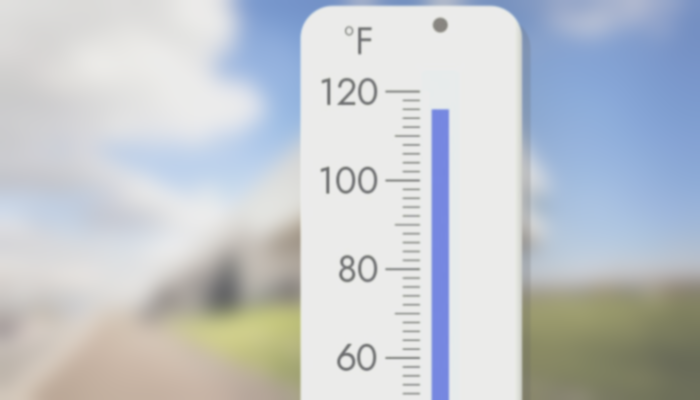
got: 116 °F
